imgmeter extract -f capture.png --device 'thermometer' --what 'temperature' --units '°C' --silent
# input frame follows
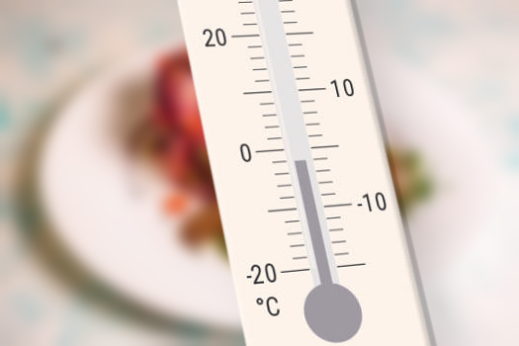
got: -2 °C
